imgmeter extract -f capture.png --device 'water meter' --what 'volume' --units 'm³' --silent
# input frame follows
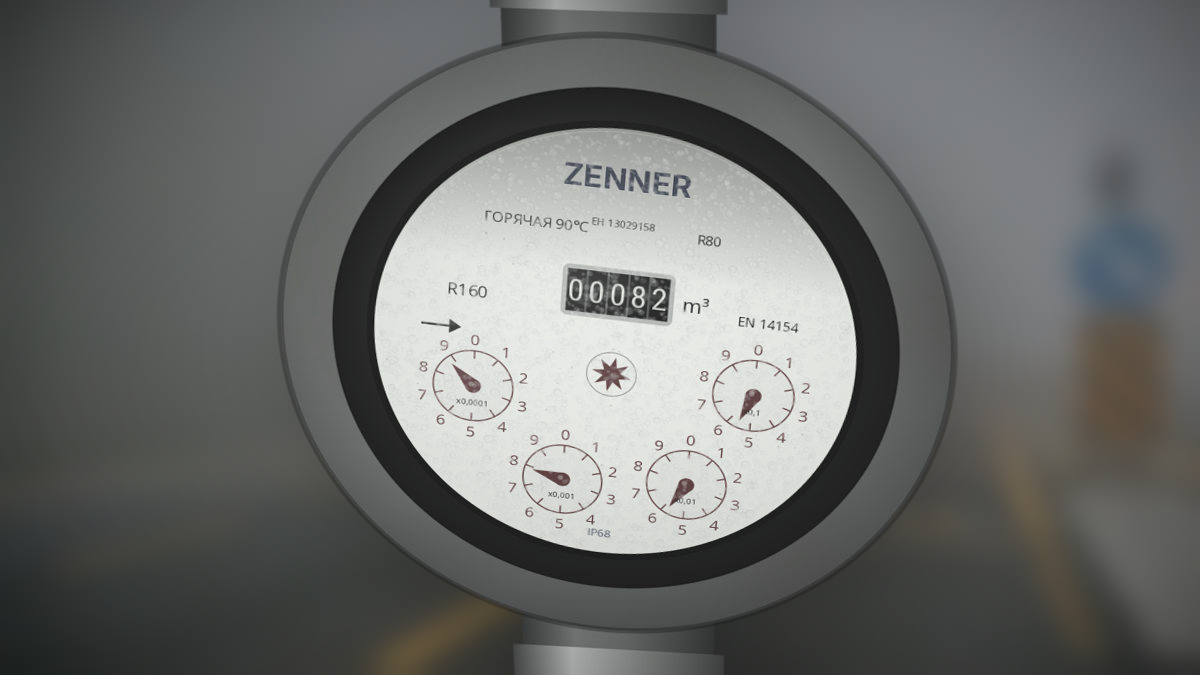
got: 82.5578 m³
